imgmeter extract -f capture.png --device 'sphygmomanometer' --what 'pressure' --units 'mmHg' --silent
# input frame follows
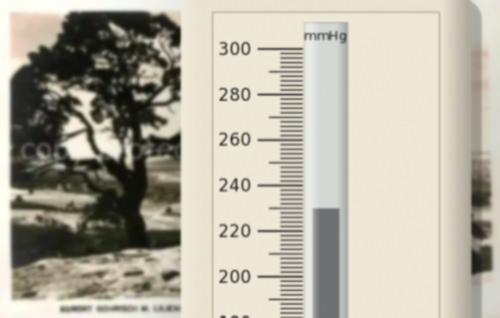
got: 230 mmHg
